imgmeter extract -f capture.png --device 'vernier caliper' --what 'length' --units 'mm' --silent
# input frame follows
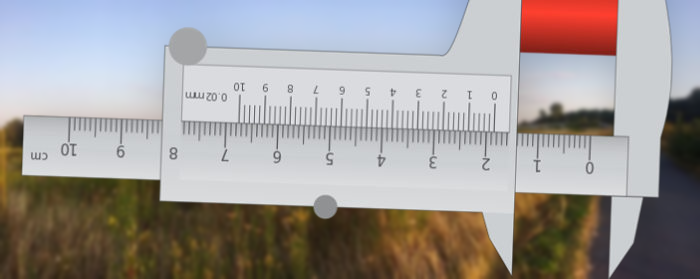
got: 18.5 mm
